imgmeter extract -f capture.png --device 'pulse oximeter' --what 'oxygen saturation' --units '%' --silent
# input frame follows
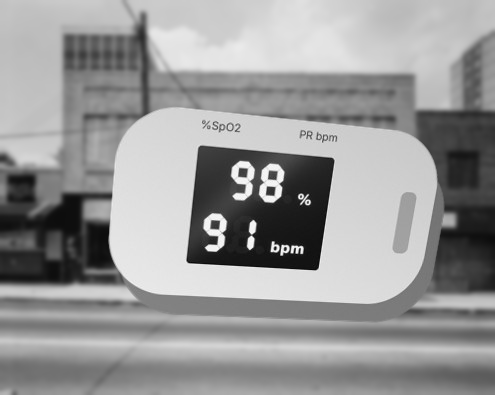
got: 98 %
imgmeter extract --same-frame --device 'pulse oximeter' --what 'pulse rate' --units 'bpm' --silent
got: 91 bpm
